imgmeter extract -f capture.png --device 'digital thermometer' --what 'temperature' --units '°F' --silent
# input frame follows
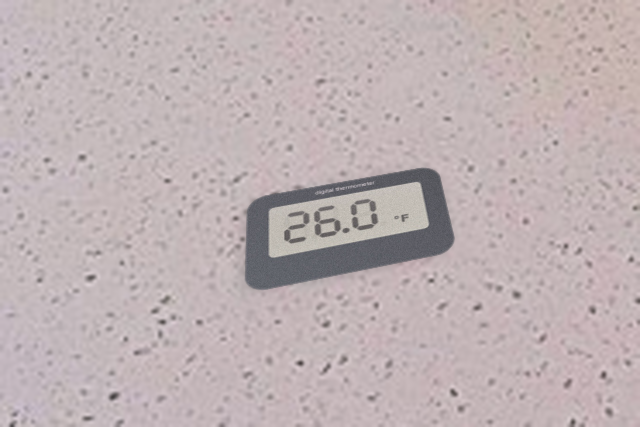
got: 26.0 °F
